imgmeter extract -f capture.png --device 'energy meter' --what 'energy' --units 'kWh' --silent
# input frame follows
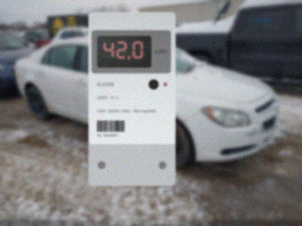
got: 42.0 kWh
